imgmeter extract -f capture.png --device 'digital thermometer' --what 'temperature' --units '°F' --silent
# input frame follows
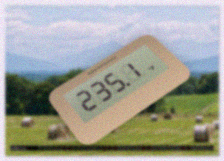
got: 235.1 °F
